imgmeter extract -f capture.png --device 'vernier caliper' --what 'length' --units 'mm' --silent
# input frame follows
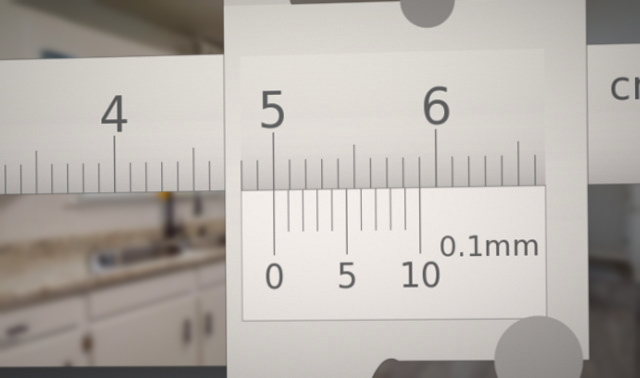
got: 50.0 mm
